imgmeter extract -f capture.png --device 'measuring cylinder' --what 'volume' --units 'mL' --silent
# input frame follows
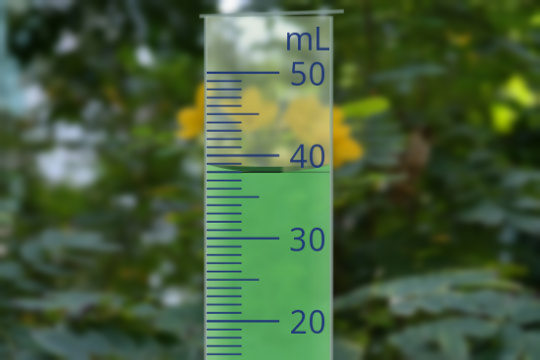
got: 38 mL
